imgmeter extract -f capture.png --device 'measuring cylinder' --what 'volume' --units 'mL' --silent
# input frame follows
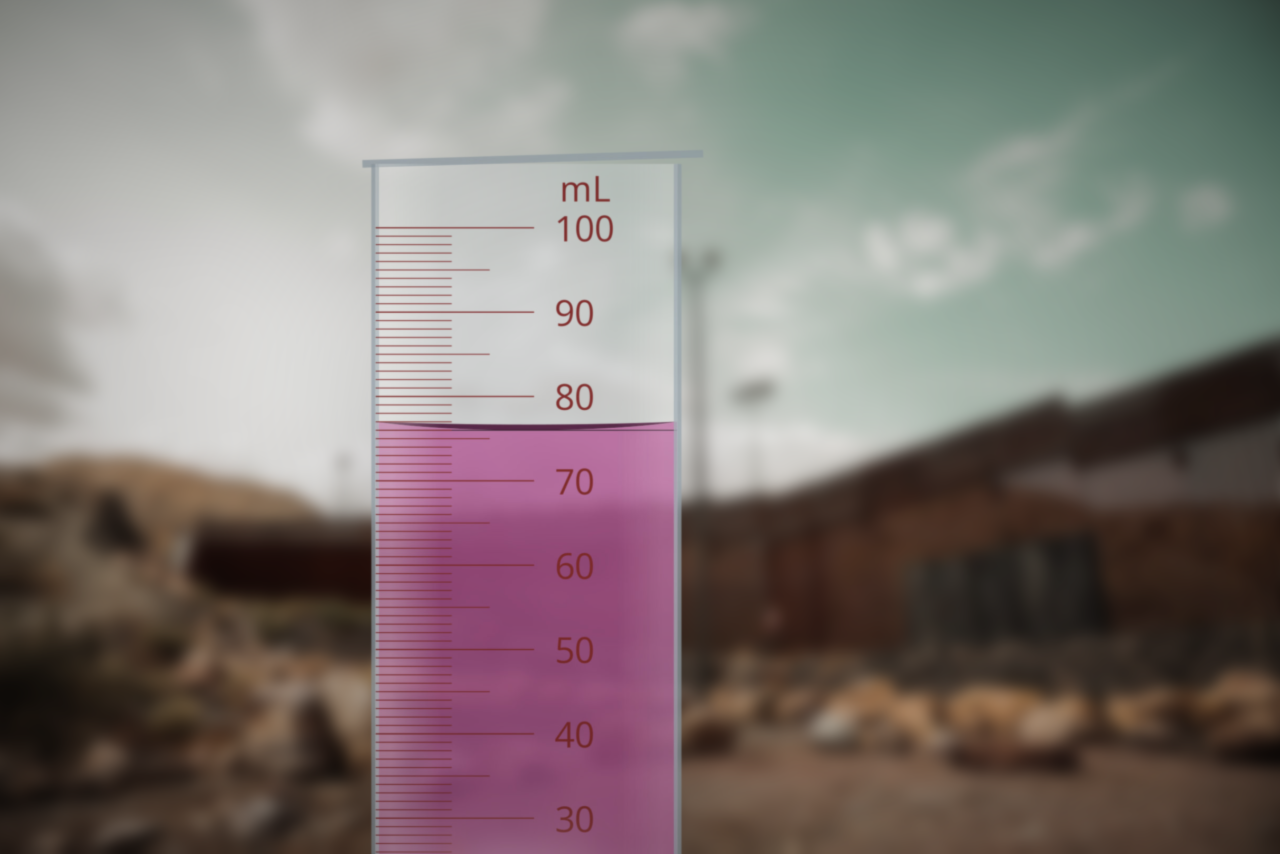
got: 76 mL
